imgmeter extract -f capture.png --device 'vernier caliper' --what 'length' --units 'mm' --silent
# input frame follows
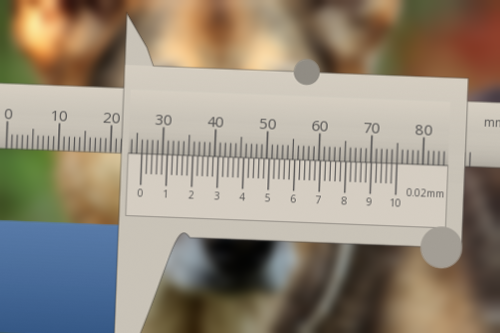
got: 26.0 mm
